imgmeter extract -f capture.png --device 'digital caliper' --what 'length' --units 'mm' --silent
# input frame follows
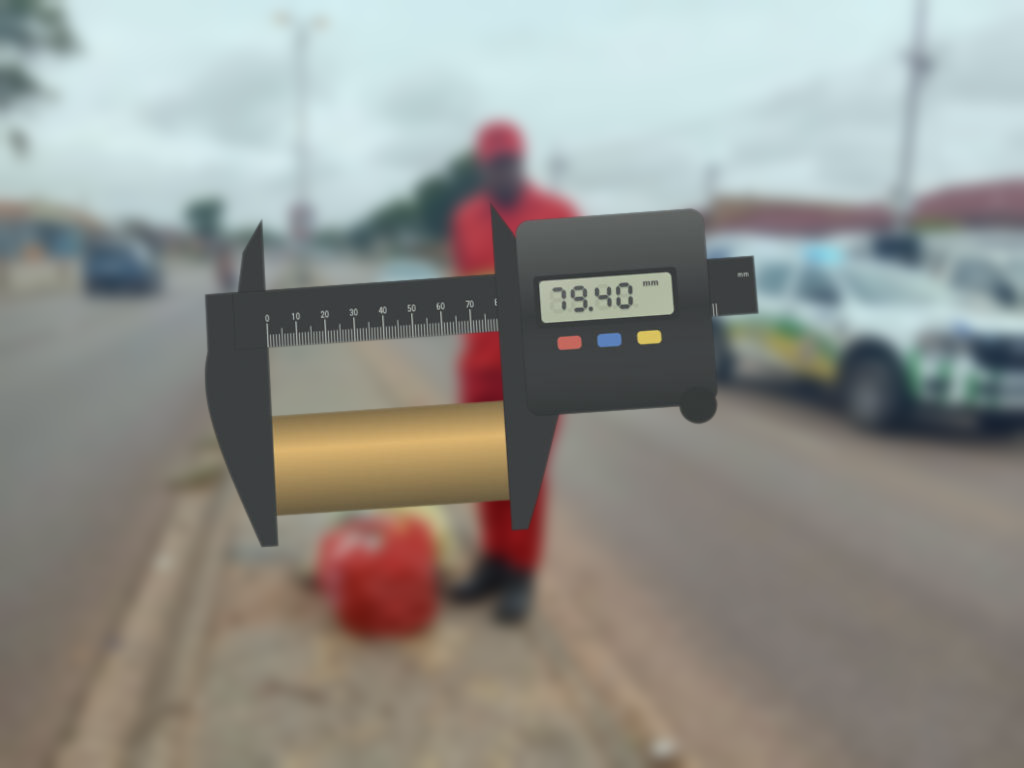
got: 79.40 mm
